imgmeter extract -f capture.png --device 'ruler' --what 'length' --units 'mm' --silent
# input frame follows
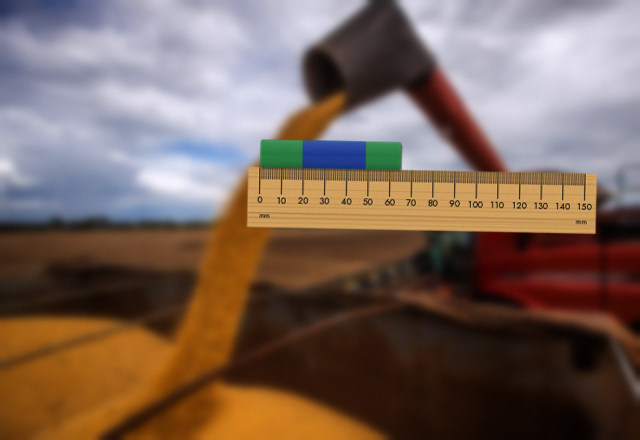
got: 65 mm
